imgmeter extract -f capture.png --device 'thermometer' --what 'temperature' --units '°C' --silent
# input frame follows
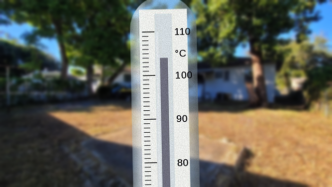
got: 104 °C
